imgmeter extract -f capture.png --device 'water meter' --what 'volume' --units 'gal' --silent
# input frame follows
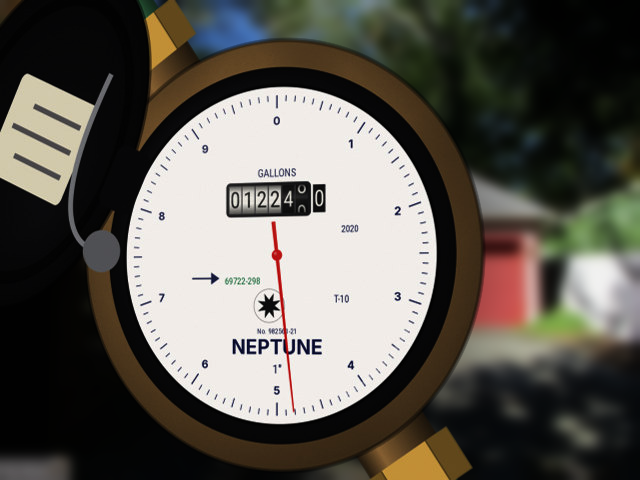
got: 122484.8 gal
